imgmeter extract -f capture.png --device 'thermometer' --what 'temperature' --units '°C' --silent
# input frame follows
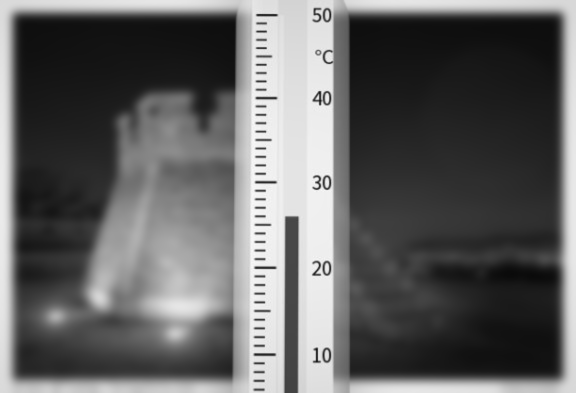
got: 26 °C
